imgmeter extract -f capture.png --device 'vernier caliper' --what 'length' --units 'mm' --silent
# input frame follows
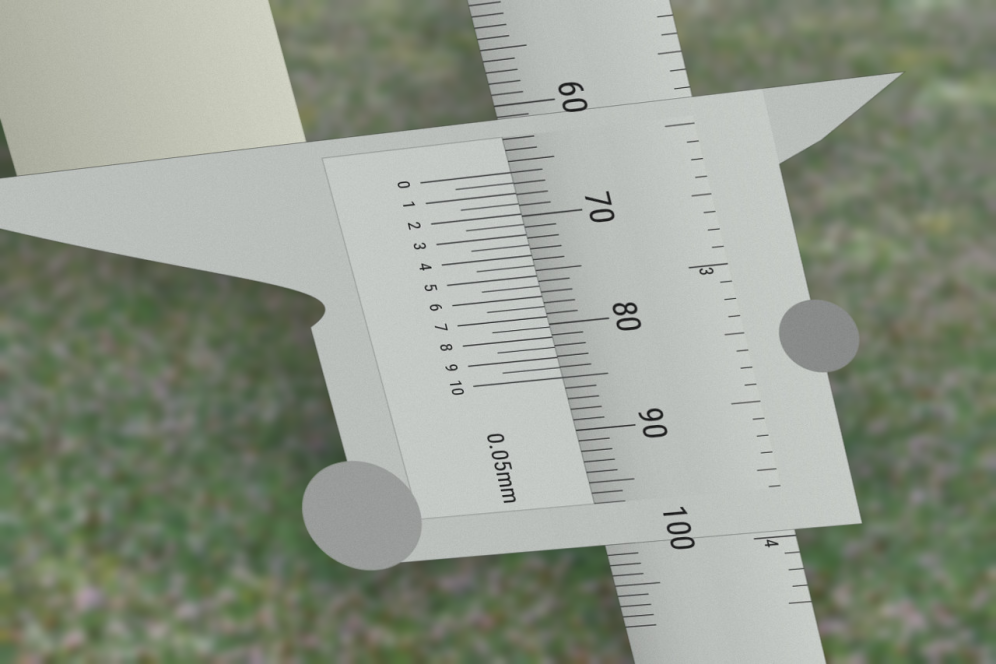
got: 66.0 mm
